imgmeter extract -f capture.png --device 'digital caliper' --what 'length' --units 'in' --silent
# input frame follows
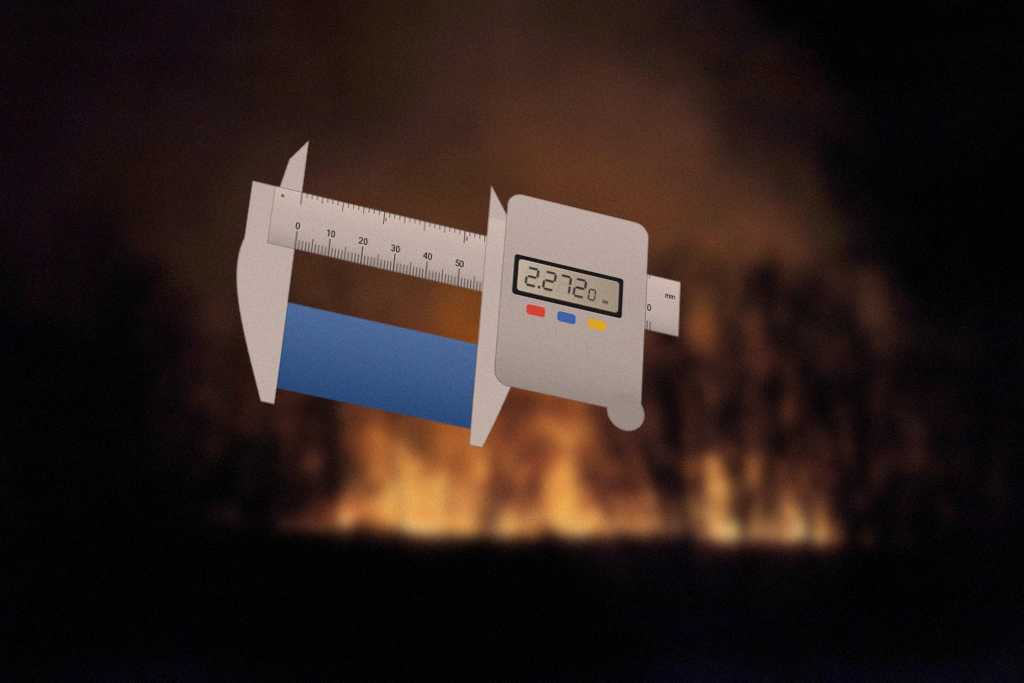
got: 2.2720 in
